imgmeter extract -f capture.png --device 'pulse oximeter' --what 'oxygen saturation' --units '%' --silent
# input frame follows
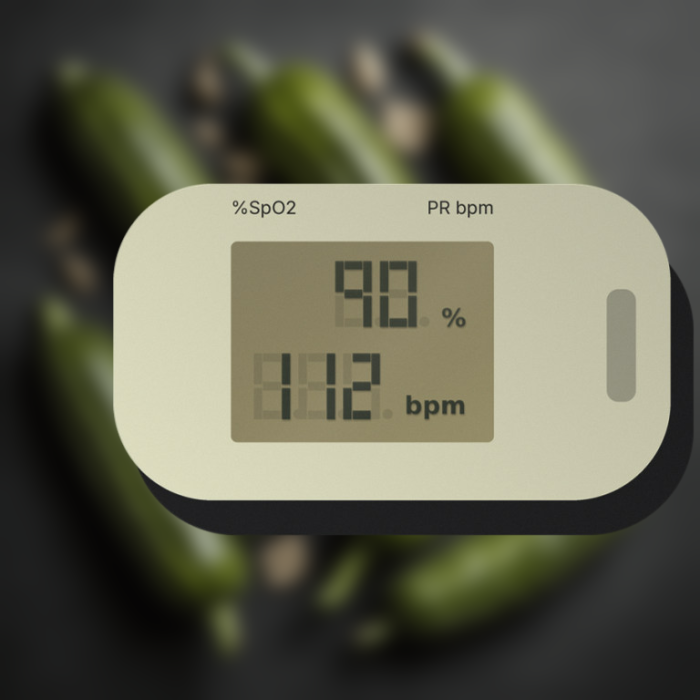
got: 90 %
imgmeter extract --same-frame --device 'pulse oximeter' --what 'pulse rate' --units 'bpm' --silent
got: 112 bpm
